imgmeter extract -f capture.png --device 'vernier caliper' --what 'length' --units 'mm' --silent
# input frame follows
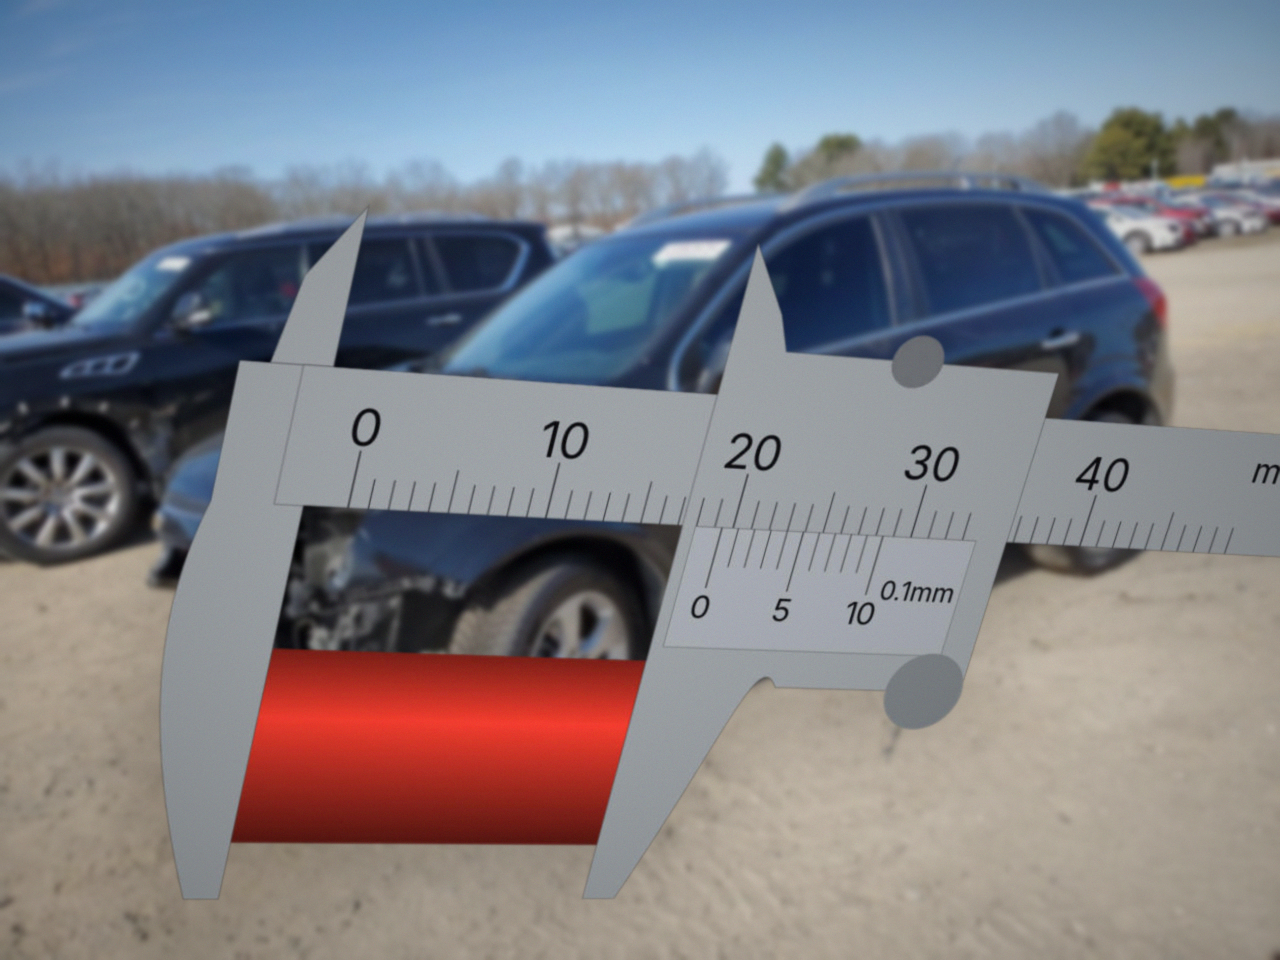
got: 19.4 mm
